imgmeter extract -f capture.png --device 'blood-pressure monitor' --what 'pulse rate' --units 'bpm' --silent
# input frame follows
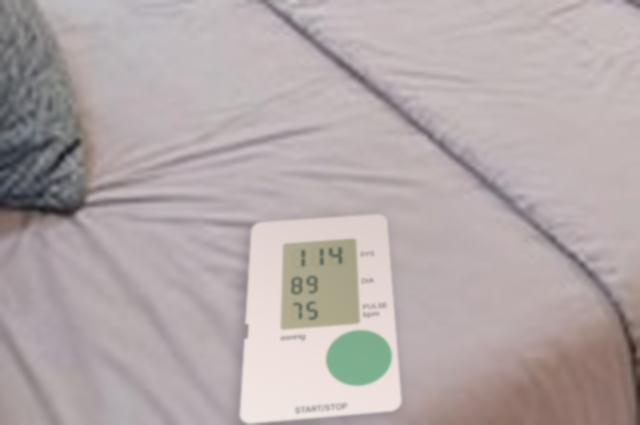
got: 75 bpm
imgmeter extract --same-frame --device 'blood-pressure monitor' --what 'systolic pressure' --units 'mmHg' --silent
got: 114 mmHg
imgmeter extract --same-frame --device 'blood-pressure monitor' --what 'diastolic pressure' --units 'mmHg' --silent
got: 89 mmHg
